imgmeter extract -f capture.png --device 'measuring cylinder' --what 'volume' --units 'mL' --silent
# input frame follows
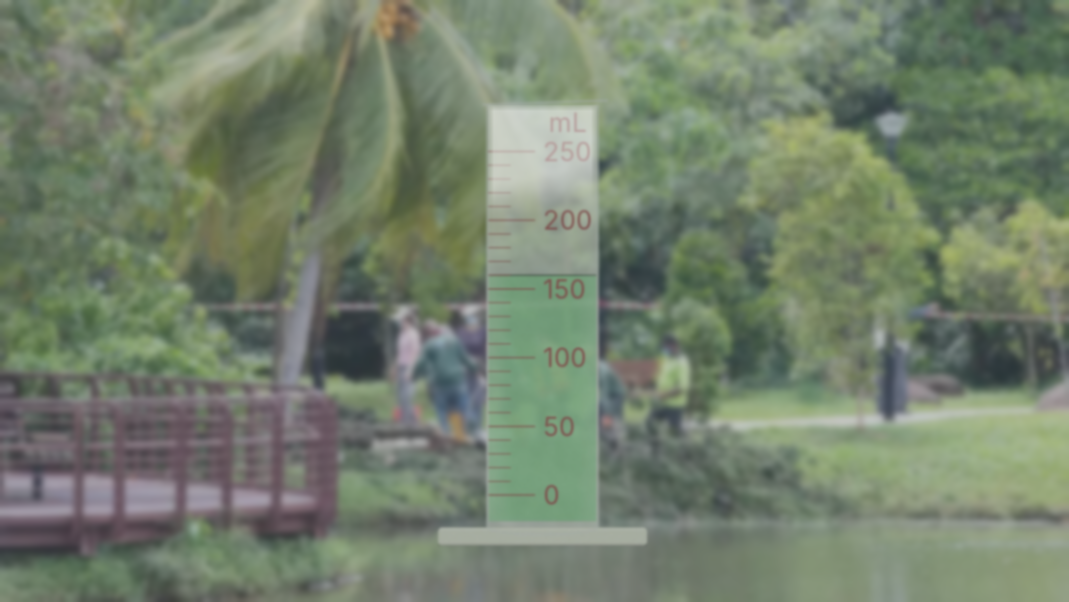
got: 160 mL
